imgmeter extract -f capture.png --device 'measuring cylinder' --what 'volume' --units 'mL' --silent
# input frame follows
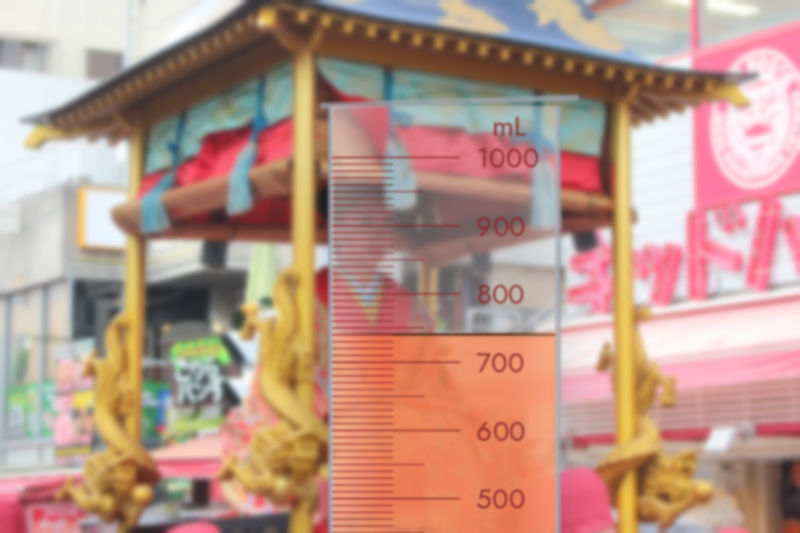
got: 740 mL
